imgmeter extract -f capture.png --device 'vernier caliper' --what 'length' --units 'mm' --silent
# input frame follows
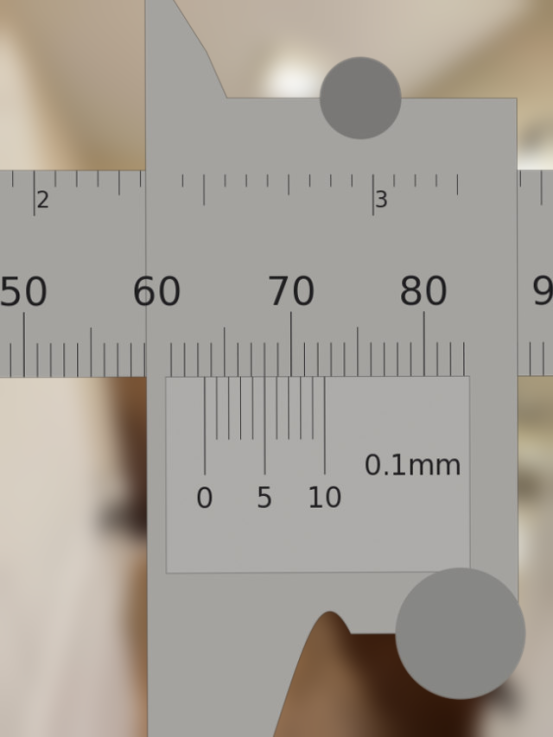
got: 63.5 mm
